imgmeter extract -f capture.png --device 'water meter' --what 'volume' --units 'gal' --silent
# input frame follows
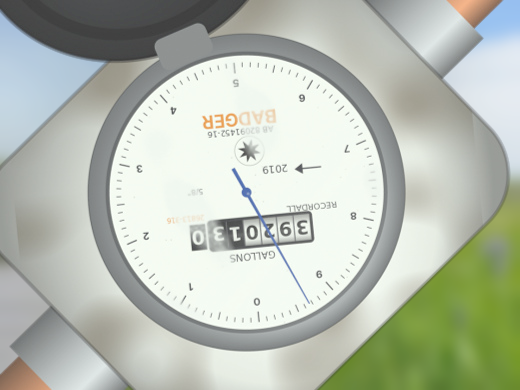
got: 3920129.3 gal
